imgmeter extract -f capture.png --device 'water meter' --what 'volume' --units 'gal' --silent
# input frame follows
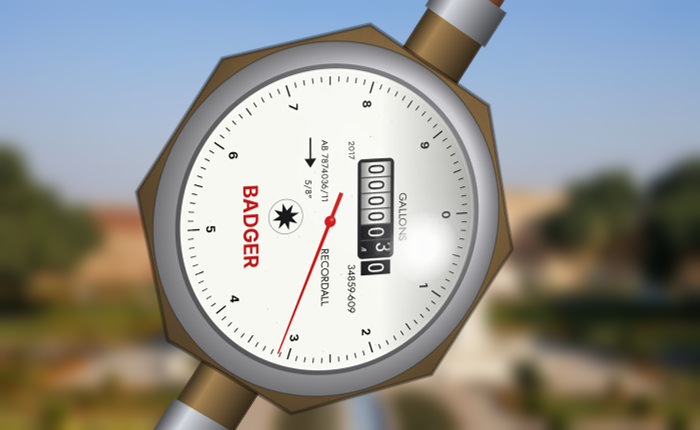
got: 33.1 gal
